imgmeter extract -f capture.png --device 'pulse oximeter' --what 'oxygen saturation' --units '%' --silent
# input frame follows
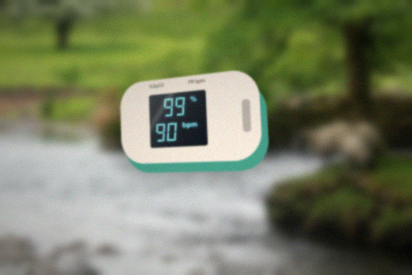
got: 99 %
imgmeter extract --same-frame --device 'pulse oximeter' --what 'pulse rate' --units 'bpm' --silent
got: 90 bpm
